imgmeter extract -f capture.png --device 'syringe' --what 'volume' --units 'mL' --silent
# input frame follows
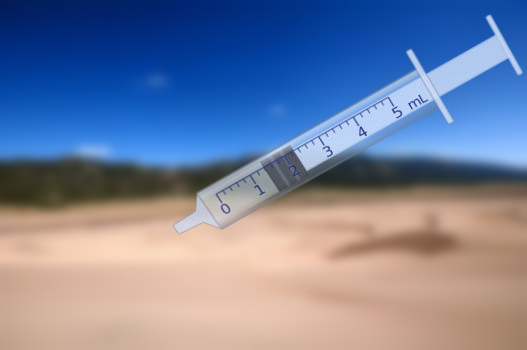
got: 1.4 mL
